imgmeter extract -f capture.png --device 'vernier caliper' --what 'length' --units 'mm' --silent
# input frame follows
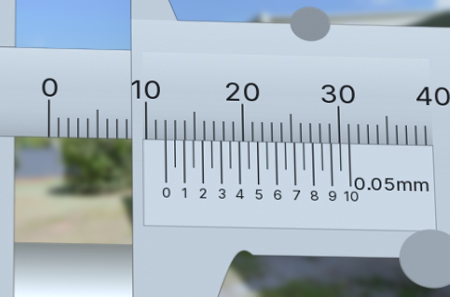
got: 12.0 mm
